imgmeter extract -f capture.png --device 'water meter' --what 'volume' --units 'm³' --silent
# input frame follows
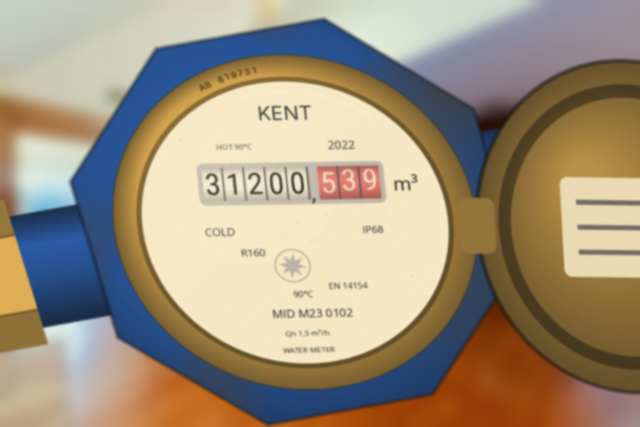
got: 31200.539 m³
